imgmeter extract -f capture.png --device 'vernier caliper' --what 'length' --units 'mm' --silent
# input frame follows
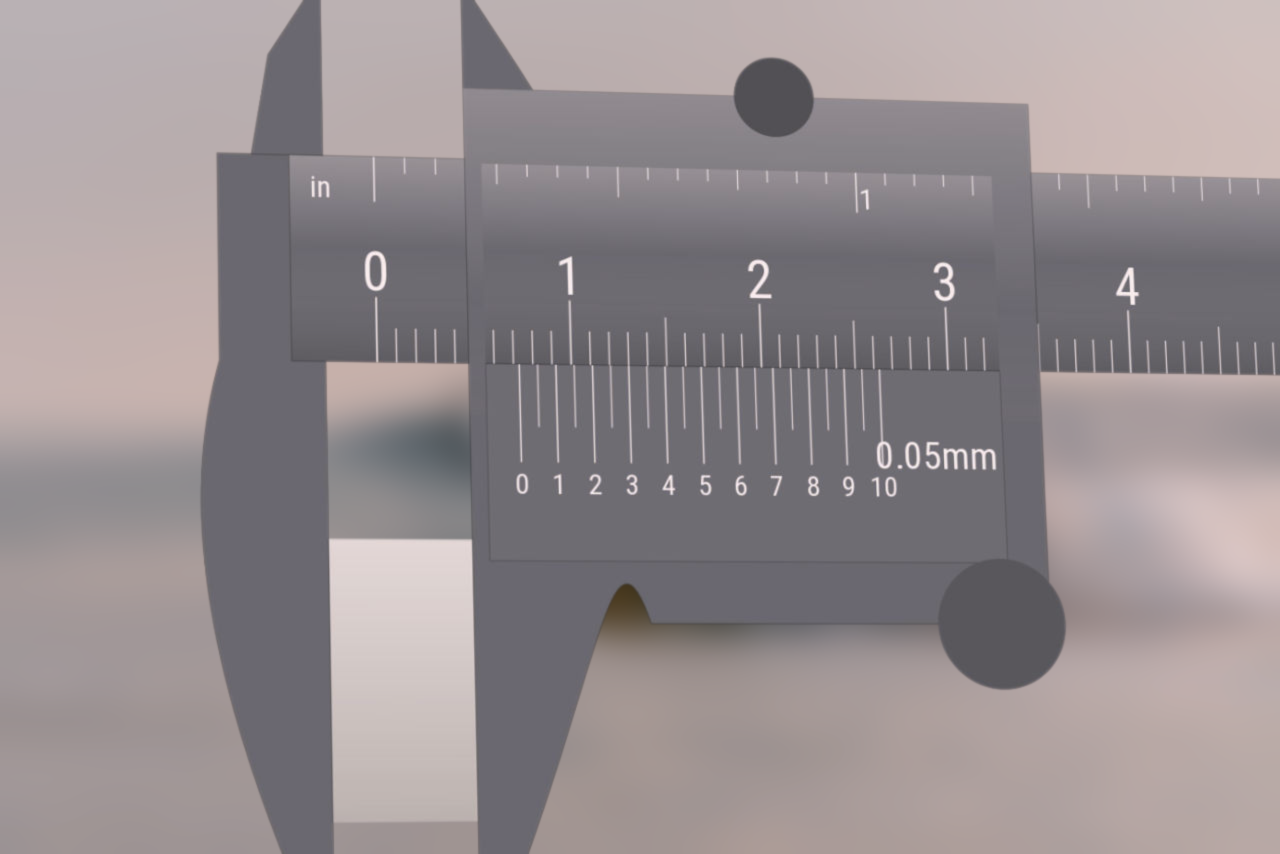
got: 7.3 mm
